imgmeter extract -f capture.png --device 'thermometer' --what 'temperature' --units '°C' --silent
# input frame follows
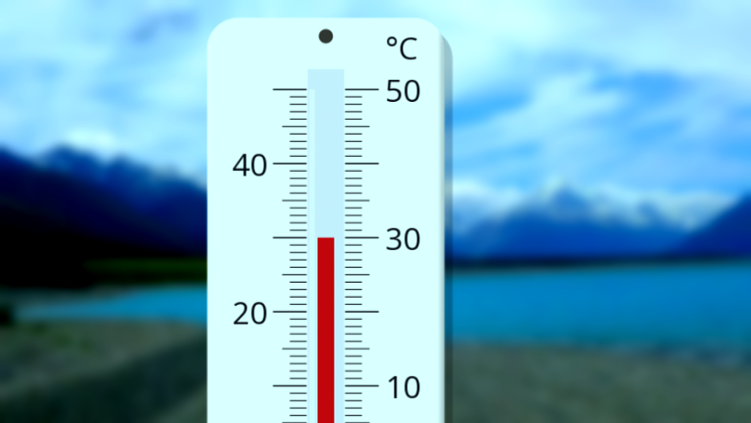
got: 30 °C
